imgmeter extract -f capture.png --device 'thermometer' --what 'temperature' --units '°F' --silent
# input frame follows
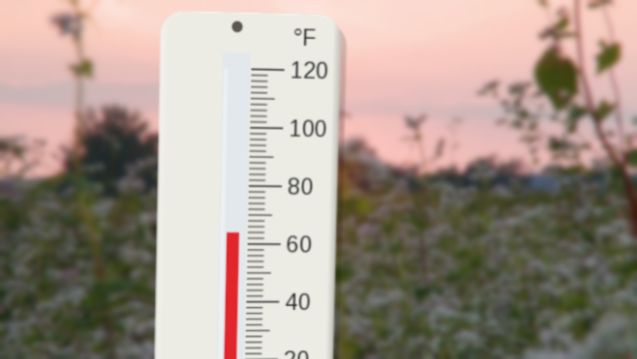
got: 64 °F
